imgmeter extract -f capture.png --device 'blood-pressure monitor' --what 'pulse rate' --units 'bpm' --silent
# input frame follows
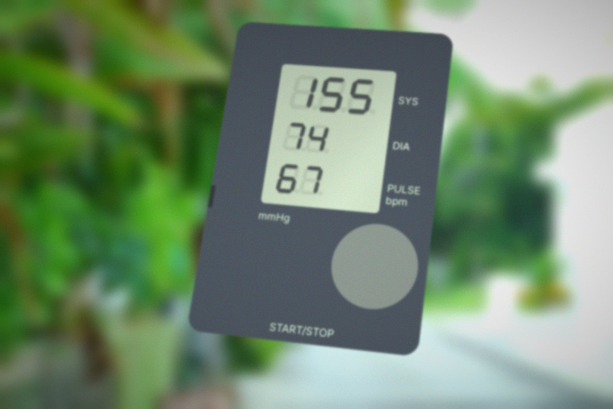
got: 67 bpm
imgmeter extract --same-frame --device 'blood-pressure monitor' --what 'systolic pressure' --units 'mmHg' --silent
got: 155 mmHg
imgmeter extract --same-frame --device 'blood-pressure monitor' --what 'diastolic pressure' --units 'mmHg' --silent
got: 74 mmHg
